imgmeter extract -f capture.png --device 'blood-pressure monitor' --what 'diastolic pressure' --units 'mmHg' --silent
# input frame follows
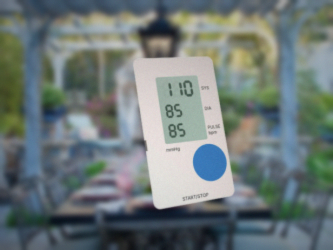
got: 85 mmHg
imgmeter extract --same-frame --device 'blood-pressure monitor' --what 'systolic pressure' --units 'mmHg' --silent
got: 110 mmHg
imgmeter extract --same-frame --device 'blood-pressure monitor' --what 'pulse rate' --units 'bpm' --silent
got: 85 bpm
